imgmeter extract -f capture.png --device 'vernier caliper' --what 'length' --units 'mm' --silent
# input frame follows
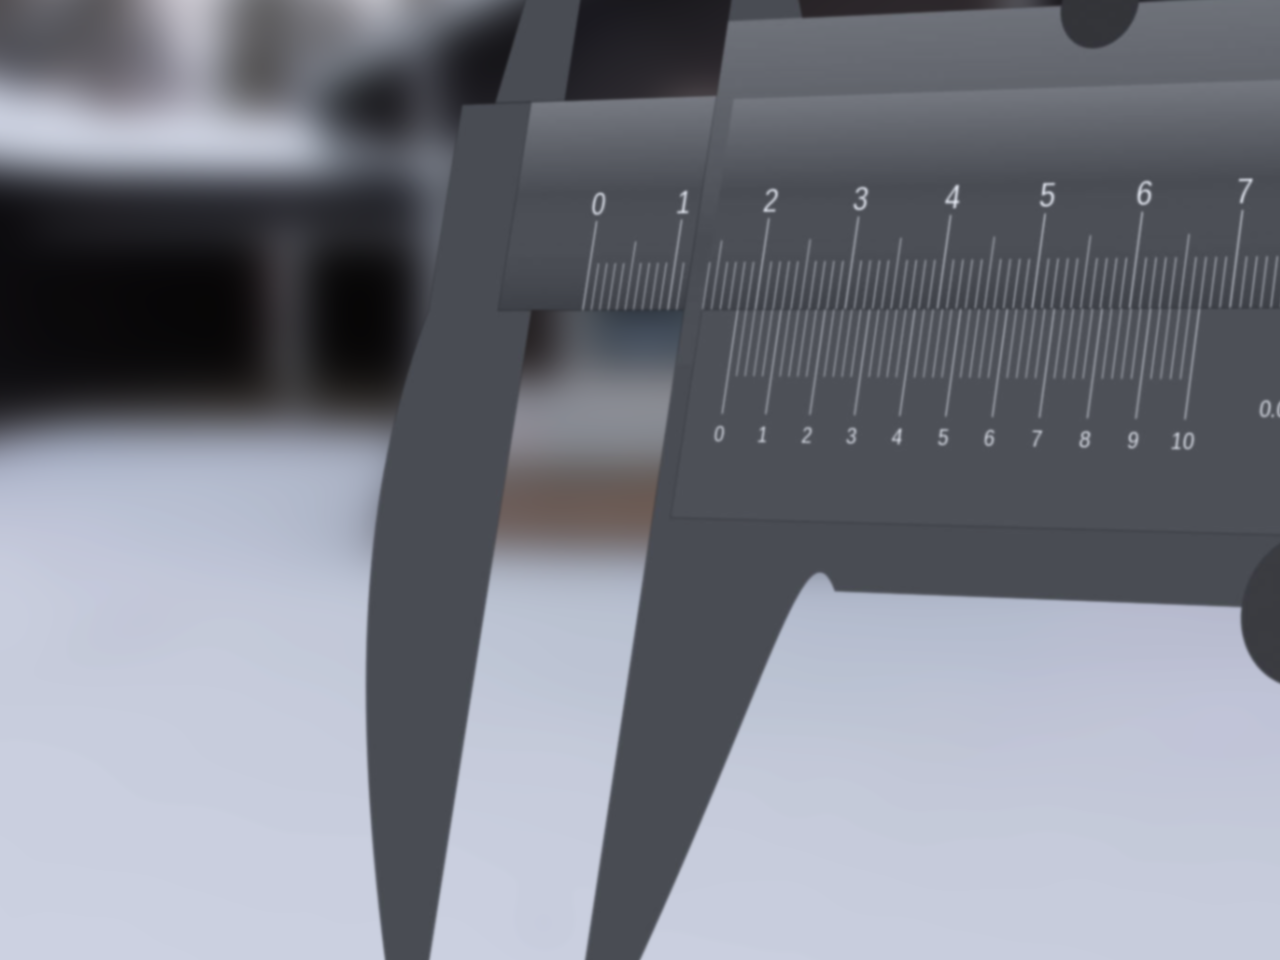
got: 18.0 mm
